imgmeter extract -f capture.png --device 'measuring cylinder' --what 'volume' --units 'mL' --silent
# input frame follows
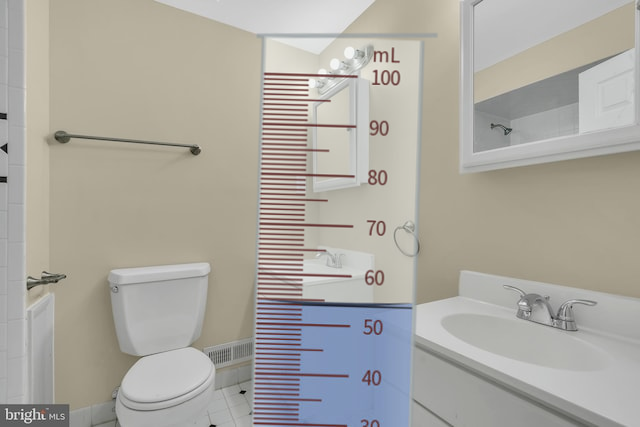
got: 54 mL
